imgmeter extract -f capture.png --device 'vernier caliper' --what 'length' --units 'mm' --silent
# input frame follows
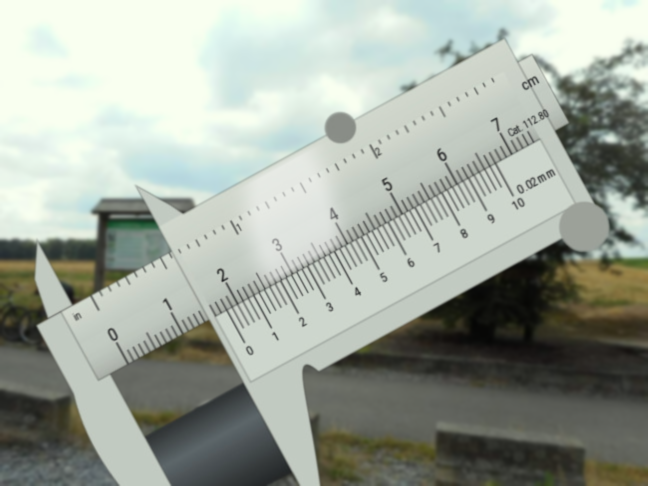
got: 18.0 mm
